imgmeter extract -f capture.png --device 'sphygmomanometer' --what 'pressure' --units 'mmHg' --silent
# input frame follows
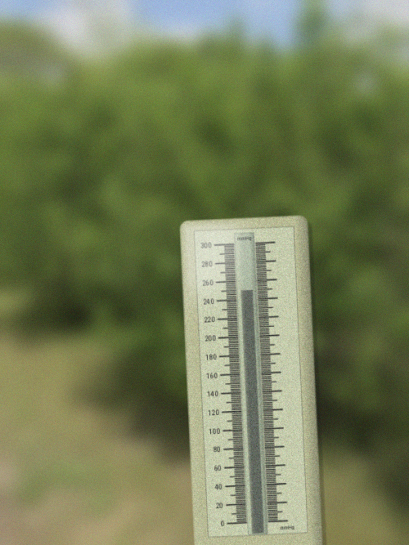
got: 250 mmHg
